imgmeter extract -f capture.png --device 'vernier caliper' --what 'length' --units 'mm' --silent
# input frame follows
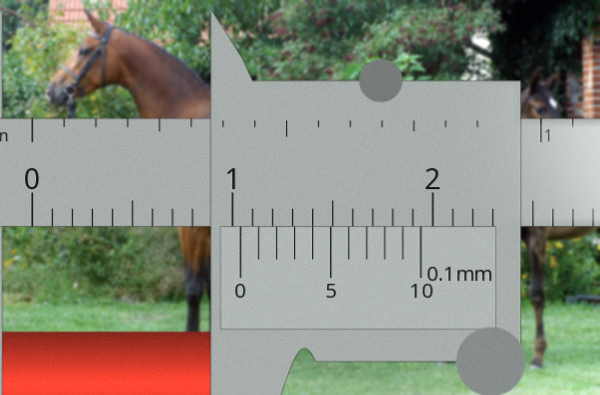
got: 10.4 mm
